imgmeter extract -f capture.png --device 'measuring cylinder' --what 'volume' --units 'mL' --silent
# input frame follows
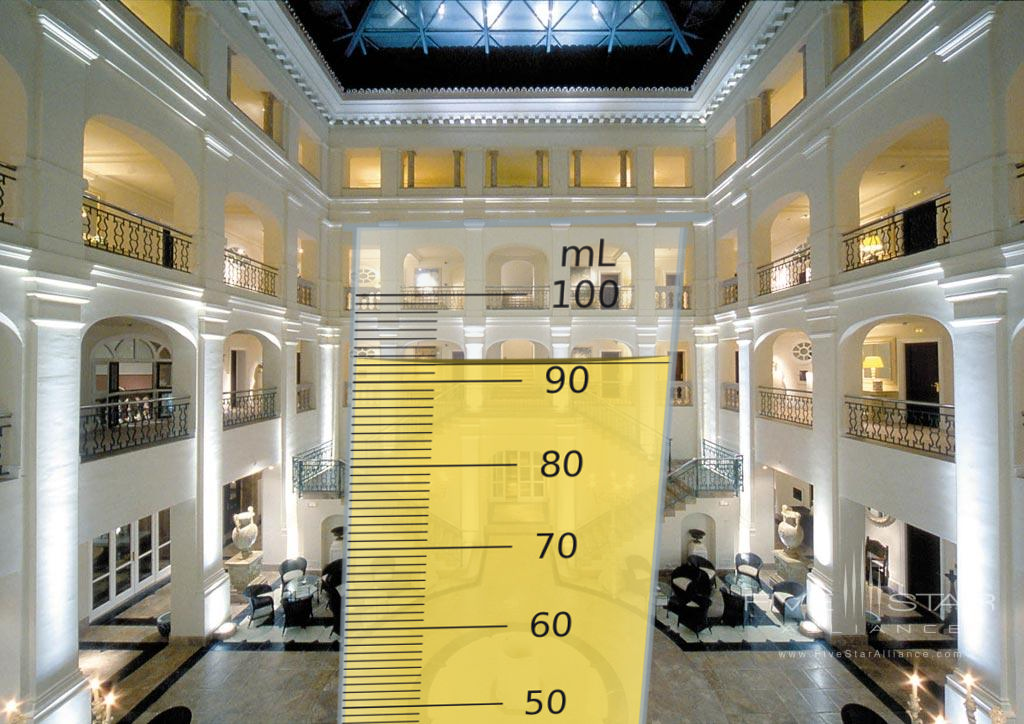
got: 92 mL
